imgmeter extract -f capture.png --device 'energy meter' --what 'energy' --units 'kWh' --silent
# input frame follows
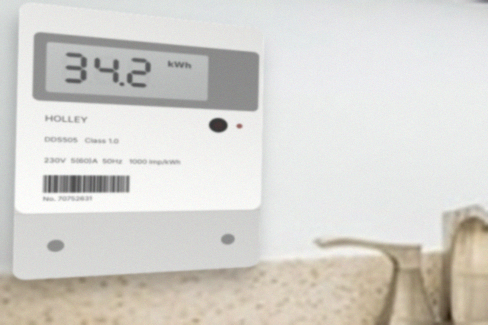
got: 34.2 kWh
